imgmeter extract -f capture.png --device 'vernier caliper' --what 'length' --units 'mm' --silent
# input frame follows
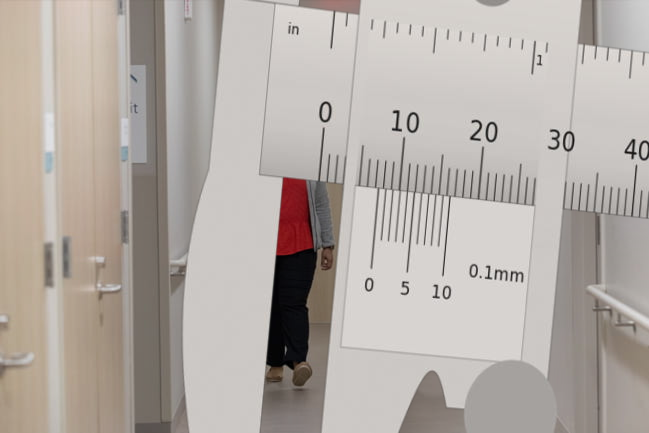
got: 7.4 mm
